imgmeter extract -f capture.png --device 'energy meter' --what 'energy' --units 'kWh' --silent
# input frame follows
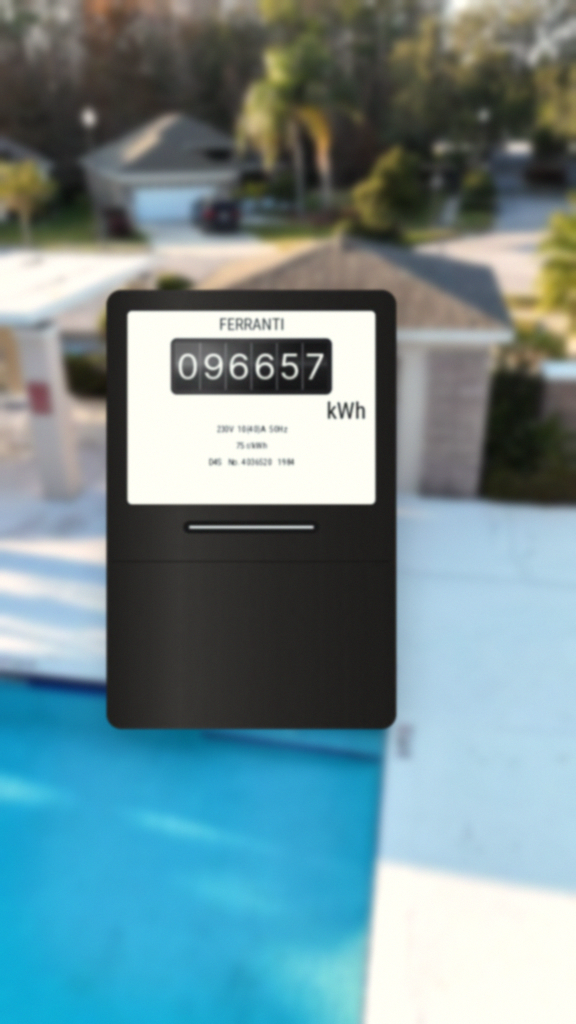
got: 96657 kWh
